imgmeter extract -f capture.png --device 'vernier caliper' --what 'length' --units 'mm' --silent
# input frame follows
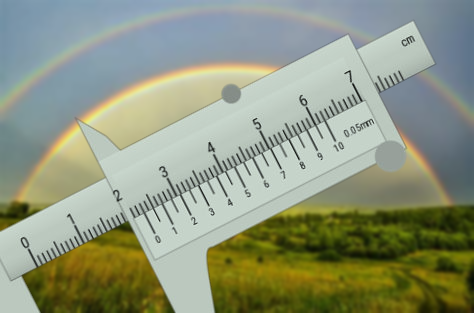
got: 23.0 mm
